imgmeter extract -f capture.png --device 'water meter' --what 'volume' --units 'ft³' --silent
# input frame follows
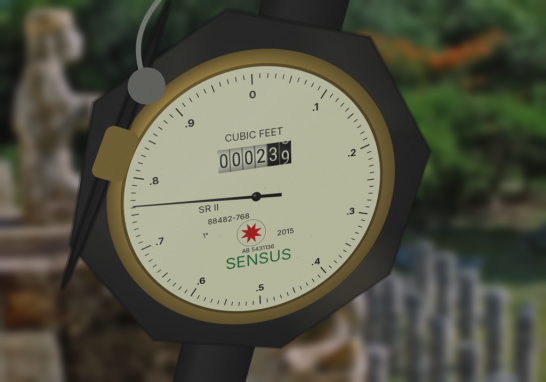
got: 238.76 ft³
